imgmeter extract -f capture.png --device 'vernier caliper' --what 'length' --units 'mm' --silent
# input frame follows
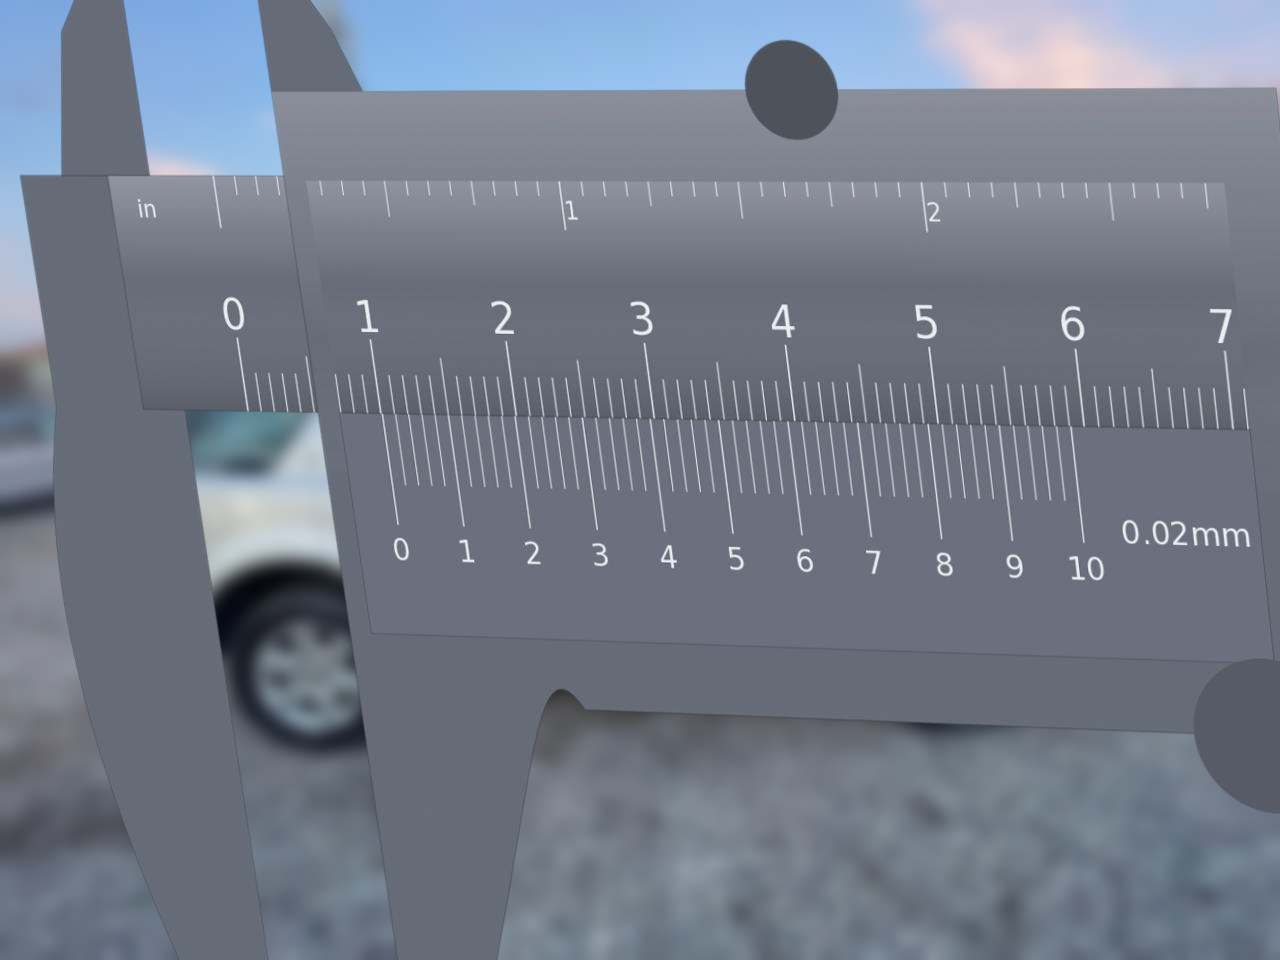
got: 10.1 mm
